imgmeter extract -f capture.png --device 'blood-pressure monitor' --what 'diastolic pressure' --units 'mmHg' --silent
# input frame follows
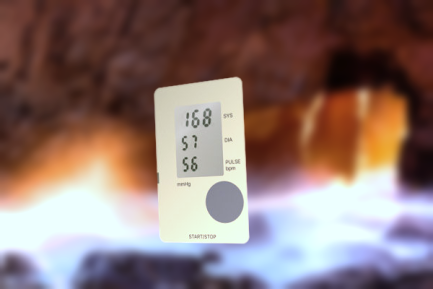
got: 57 mmHg
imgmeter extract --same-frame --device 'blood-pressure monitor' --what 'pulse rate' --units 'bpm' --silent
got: 56 bpm
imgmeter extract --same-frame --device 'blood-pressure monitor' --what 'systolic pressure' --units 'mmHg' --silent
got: 168 mmHg
